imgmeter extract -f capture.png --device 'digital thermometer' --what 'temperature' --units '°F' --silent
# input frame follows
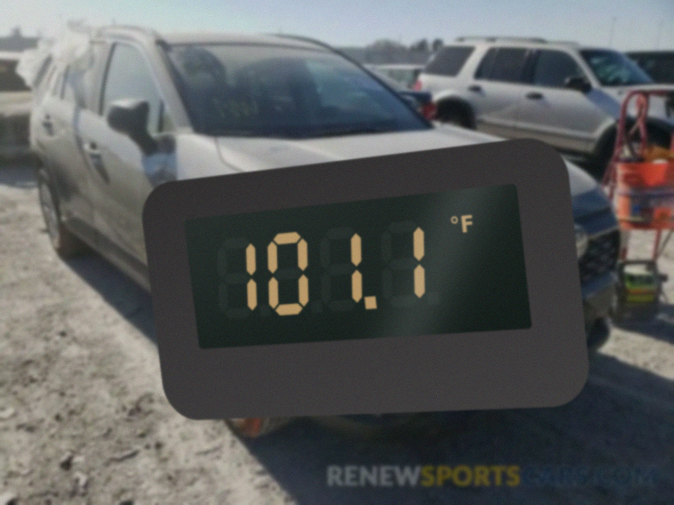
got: 101.1 °F
